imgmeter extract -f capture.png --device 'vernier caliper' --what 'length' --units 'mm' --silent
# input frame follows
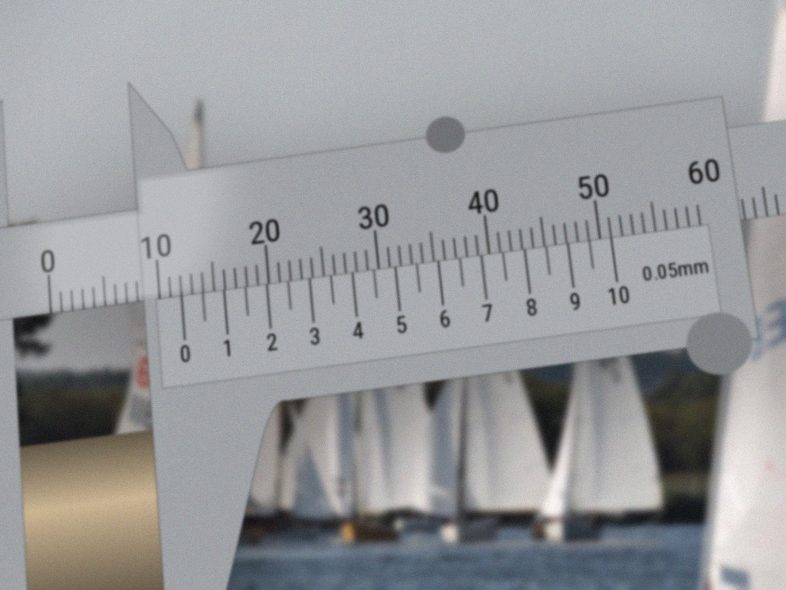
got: 12.0 mm
